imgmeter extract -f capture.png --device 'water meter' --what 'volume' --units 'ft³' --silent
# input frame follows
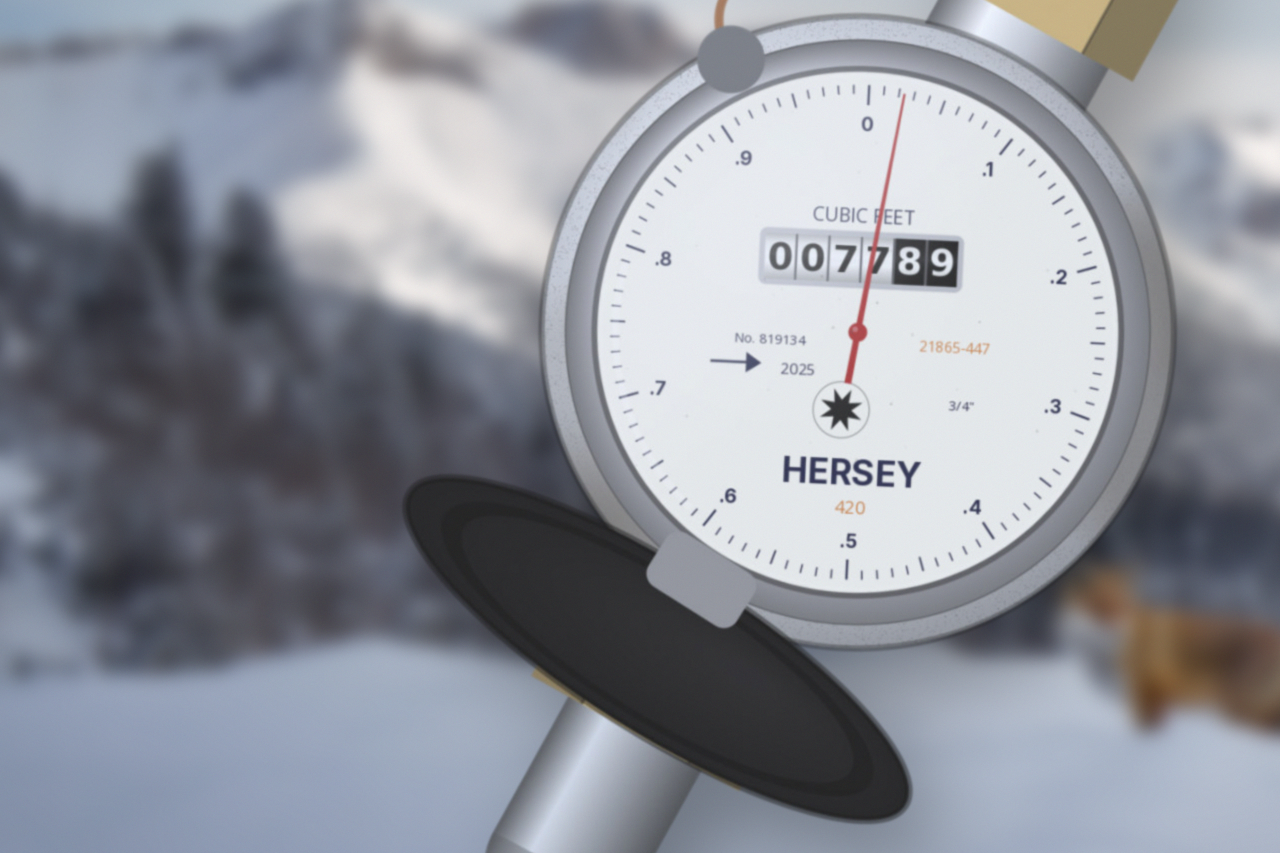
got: 7789.02 ft³
